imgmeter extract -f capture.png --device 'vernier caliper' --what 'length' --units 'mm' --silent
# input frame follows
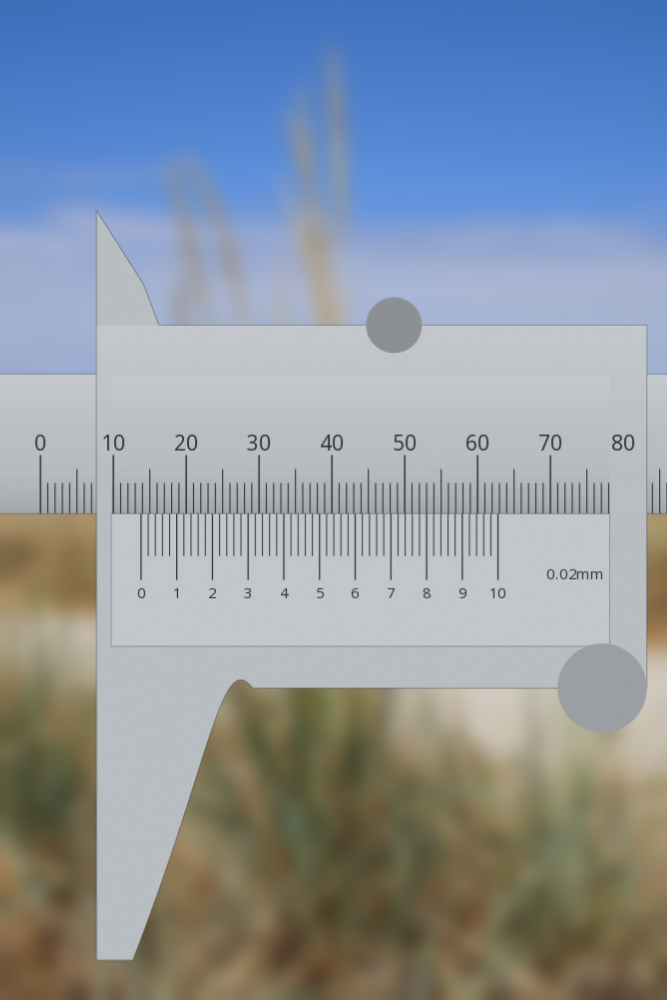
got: 13.8 mm
